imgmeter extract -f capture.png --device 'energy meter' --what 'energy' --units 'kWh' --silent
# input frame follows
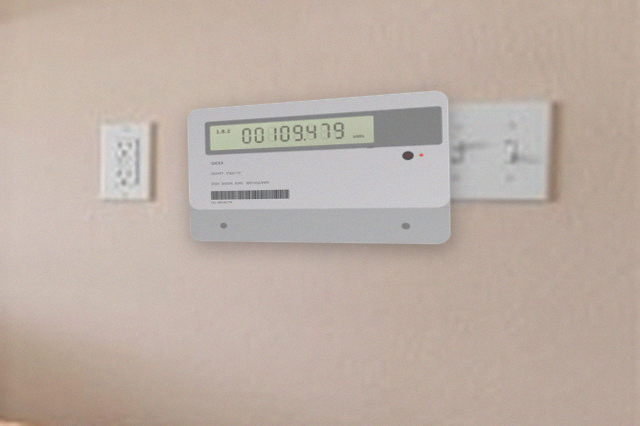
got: 109.479 kWh
